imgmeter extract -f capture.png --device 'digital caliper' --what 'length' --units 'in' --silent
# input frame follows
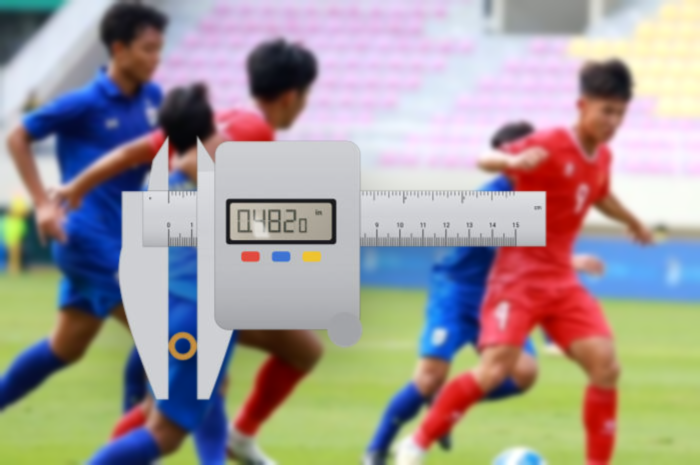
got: 0.4820 in
